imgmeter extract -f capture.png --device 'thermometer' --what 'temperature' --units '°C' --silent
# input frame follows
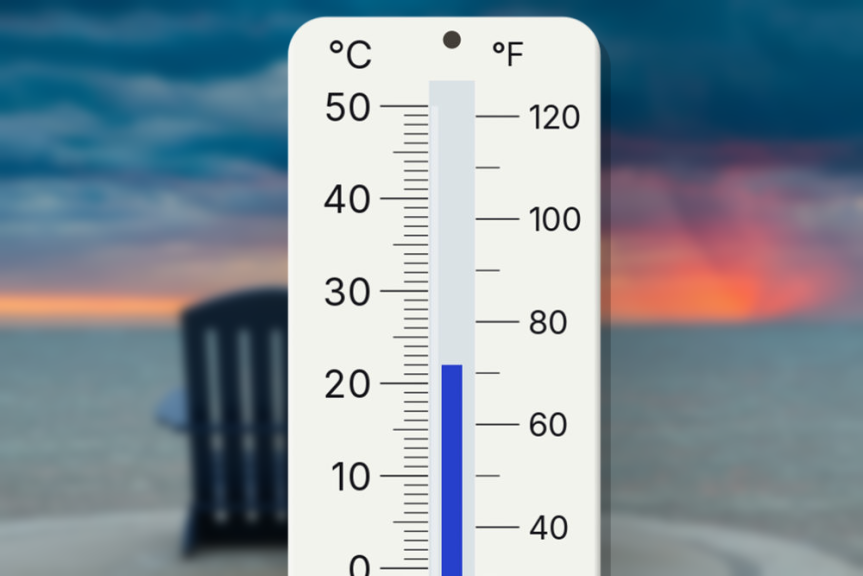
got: 22 °C
